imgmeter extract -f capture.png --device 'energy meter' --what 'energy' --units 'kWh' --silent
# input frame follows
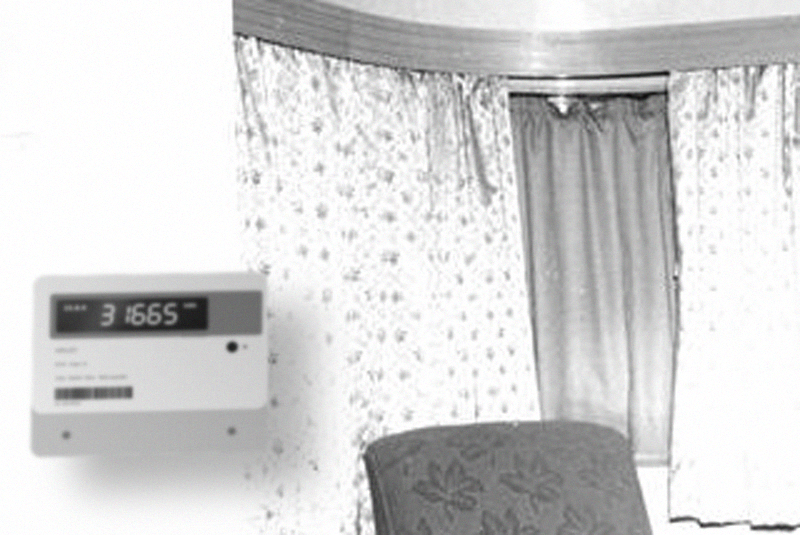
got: 31665 kWh
